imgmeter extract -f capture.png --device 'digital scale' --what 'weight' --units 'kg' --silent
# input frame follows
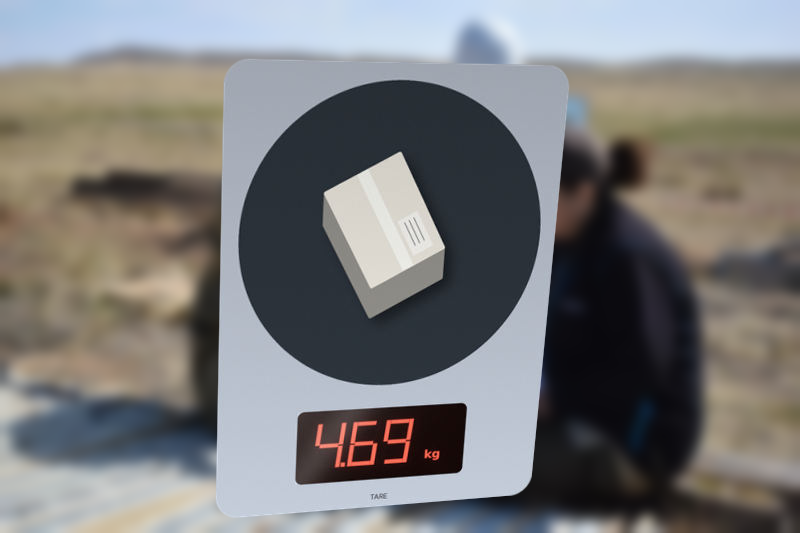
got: 4.69 kg
